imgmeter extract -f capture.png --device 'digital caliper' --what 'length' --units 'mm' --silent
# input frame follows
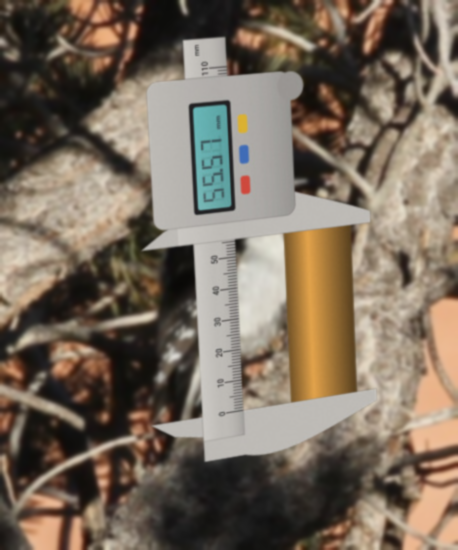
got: 55.57 mm
